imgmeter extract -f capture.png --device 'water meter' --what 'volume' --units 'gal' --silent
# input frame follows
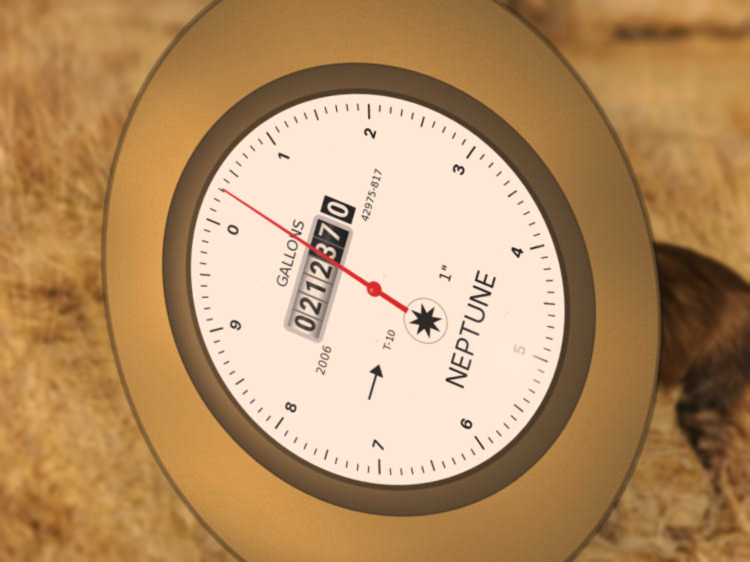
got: 212370.3 gal
